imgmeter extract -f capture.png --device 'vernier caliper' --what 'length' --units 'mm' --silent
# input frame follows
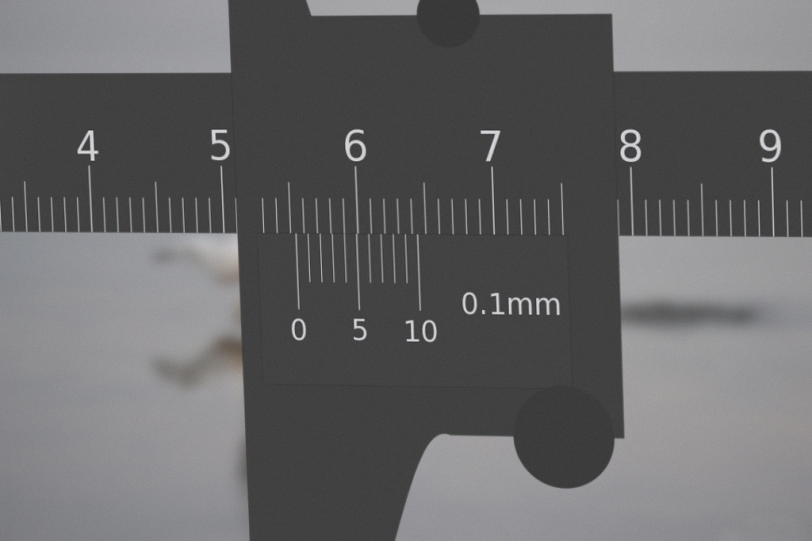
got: 55.4 mm
